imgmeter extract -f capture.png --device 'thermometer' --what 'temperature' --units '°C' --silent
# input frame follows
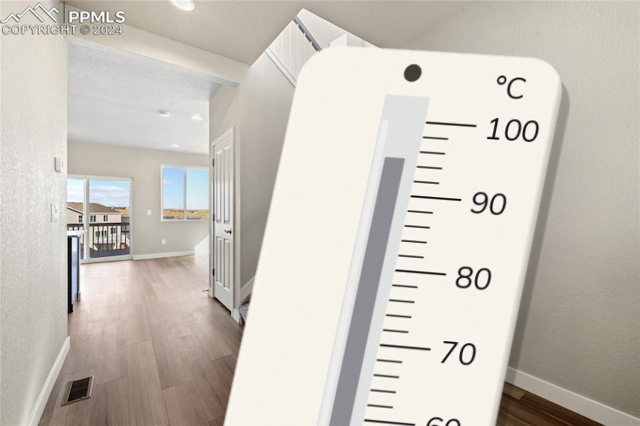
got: 95 °C
